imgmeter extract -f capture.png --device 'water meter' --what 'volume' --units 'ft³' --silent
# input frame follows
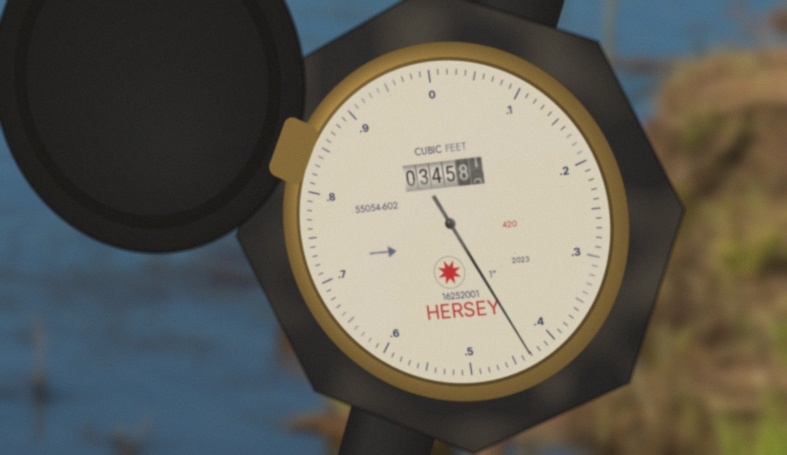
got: 34581.43 ft³
